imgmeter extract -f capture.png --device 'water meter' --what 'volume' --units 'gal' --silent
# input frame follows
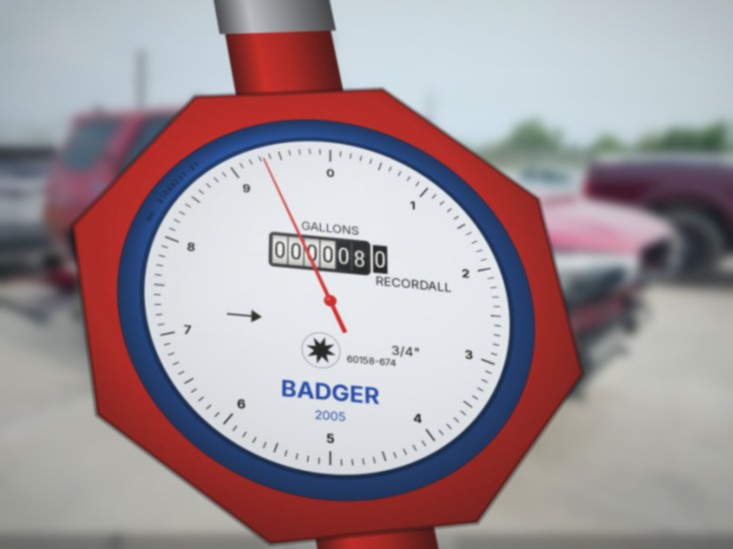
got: 79.3 gal
